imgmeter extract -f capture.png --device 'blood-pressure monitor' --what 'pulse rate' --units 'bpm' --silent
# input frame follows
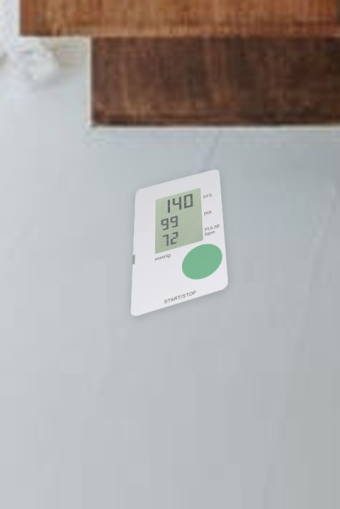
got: 72 bpm
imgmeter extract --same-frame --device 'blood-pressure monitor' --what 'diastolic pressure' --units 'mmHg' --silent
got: 99 mmHg
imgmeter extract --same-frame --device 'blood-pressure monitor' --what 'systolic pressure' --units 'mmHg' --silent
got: 140 mmHg
